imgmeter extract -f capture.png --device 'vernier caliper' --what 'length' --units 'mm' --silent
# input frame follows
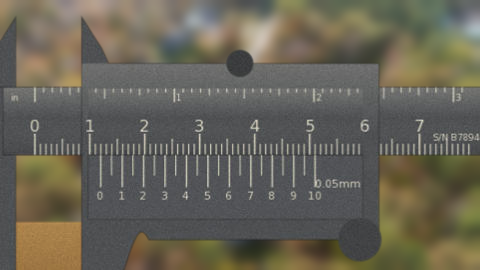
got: 12.0 mm
